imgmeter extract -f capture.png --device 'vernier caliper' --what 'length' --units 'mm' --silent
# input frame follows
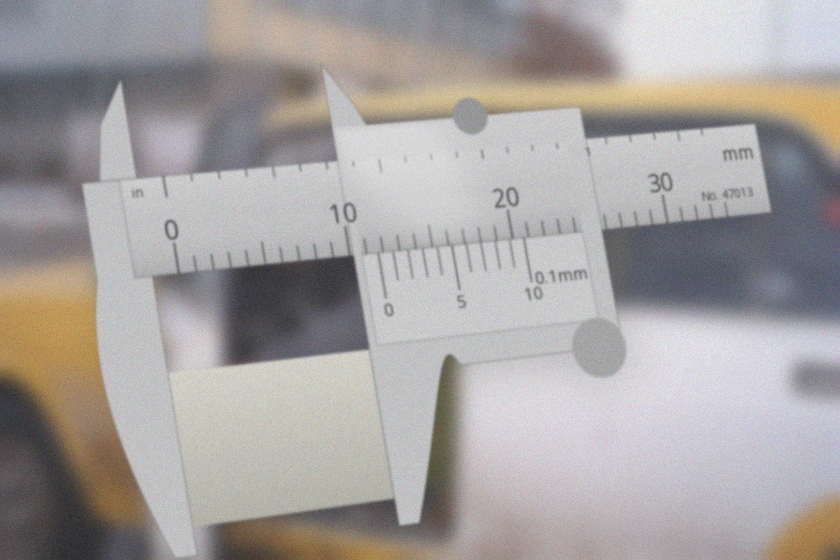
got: 11.7 mm
